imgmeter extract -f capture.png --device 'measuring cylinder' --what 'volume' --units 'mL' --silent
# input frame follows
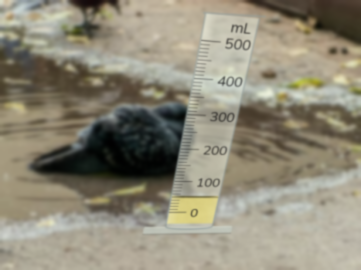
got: 50 mL
